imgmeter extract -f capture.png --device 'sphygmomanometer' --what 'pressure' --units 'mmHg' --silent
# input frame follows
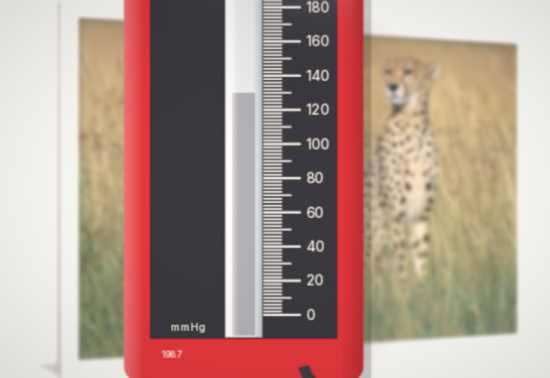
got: 130 mmHg
